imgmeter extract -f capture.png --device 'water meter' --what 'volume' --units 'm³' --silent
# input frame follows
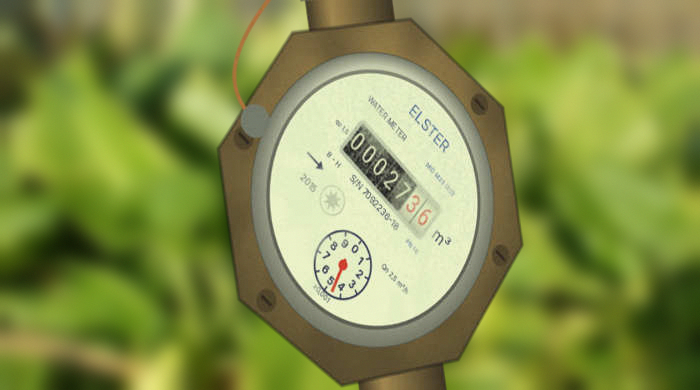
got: 27.364 m³
